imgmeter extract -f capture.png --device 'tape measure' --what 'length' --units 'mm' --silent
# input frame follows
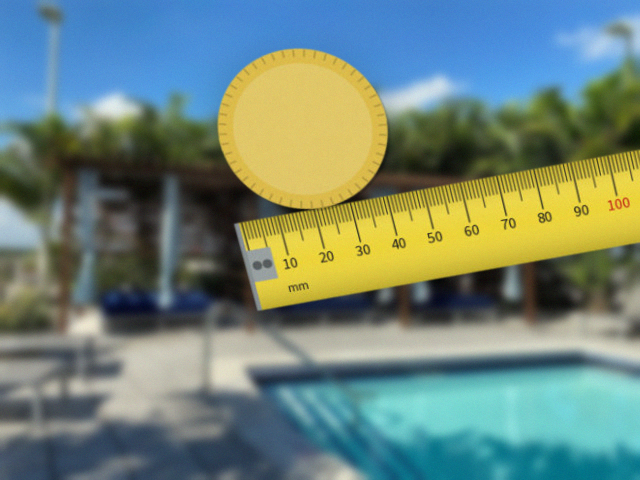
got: 45 mm
